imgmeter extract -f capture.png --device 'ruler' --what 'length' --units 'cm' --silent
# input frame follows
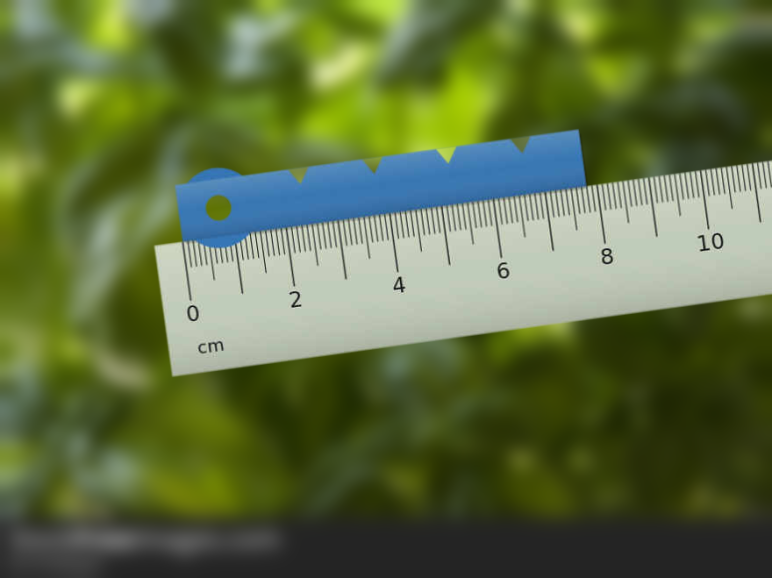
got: 7.8 cm
